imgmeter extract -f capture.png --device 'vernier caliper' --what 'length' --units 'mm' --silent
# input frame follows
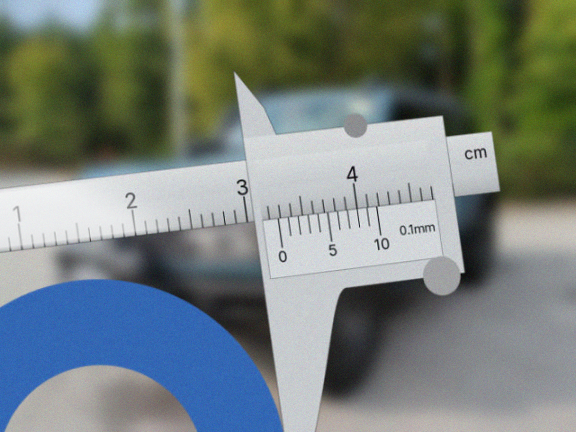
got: 32.8 mm
